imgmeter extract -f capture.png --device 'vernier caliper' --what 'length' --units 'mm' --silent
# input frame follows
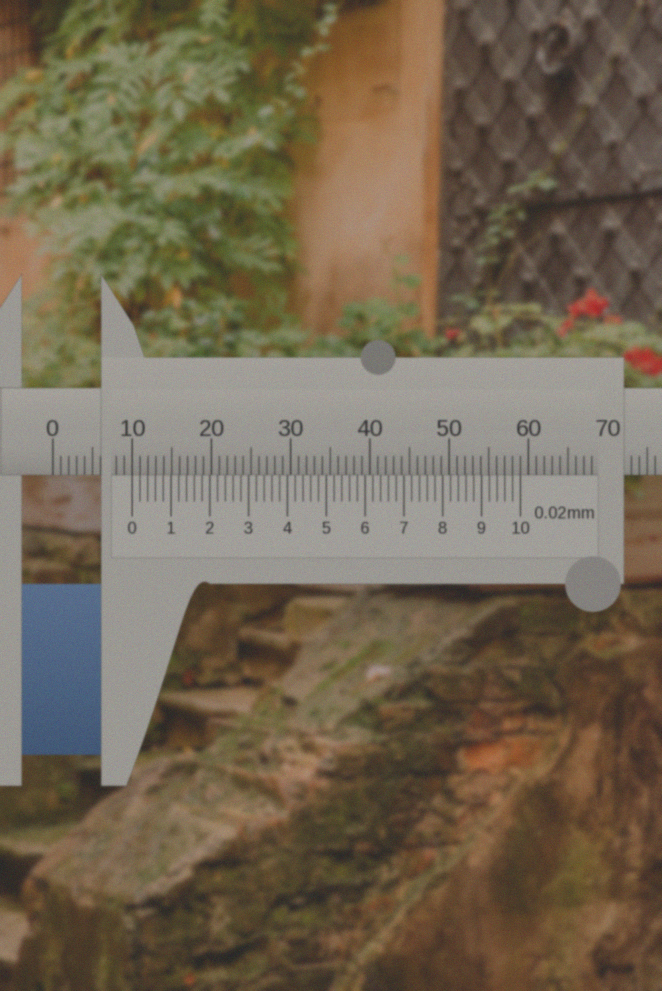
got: 10.0 mm
